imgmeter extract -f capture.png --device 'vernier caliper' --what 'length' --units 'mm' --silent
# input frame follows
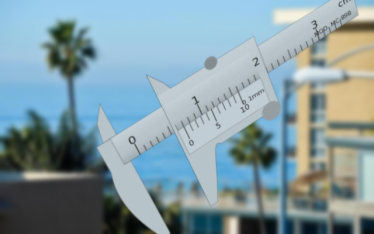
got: 7.0 mm
